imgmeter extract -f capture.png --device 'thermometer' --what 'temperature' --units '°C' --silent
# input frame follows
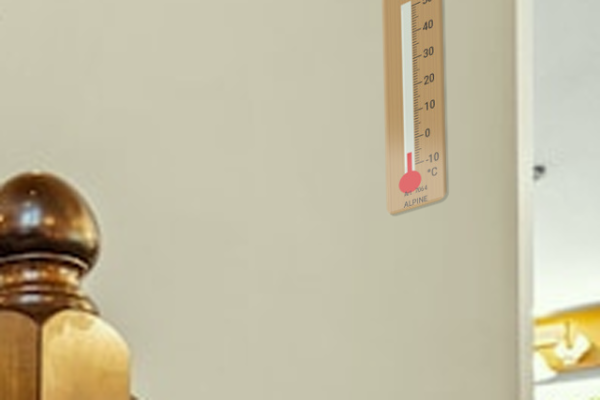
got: -5 °C
